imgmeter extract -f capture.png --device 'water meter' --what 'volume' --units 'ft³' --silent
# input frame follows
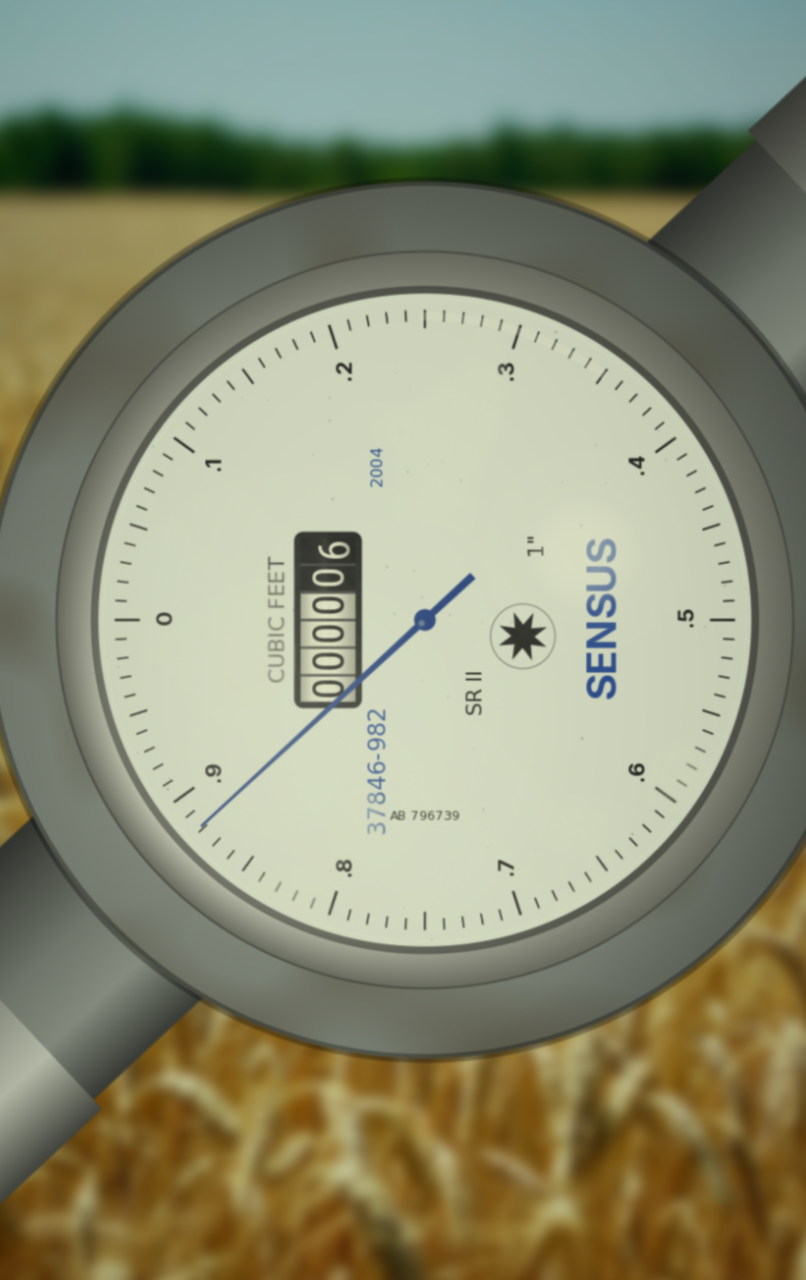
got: 5.88 ft³
